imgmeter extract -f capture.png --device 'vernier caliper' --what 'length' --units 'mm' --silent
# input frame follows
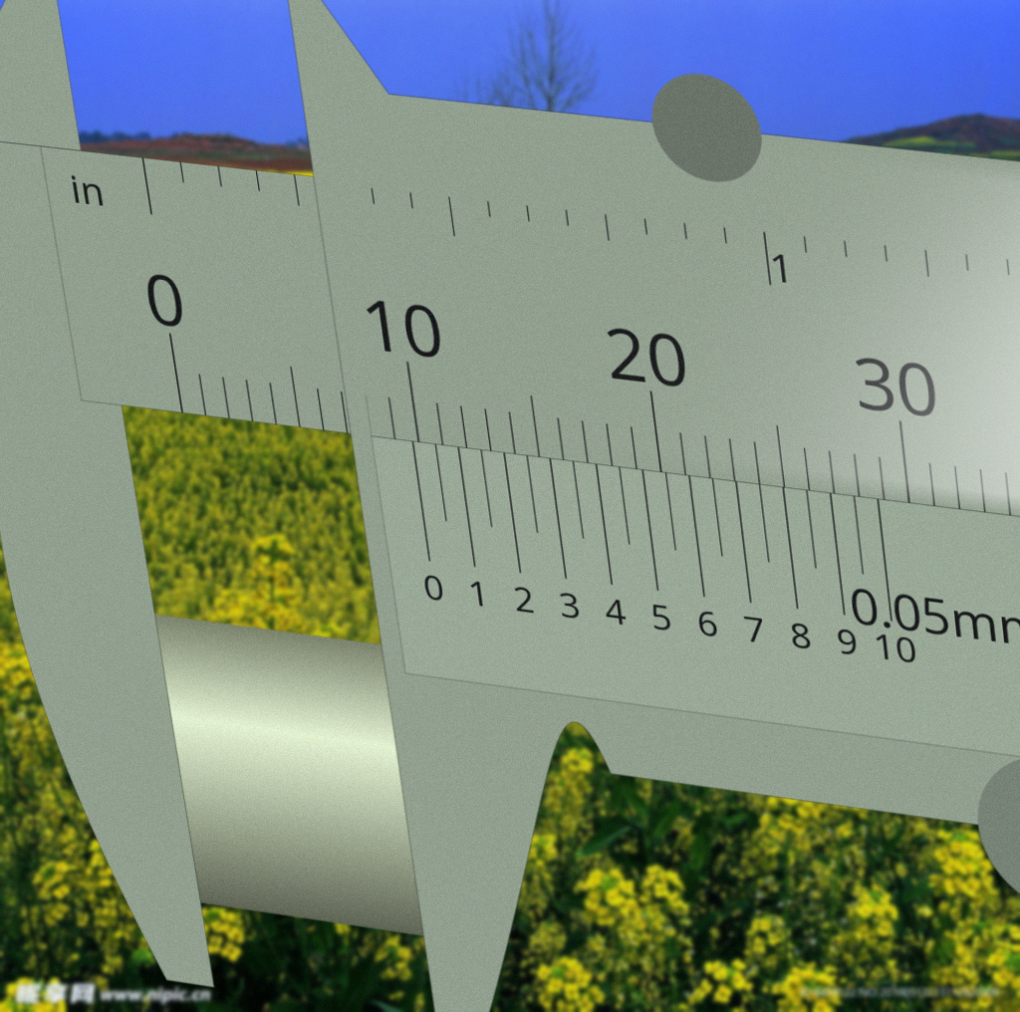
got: 9.75 mm
